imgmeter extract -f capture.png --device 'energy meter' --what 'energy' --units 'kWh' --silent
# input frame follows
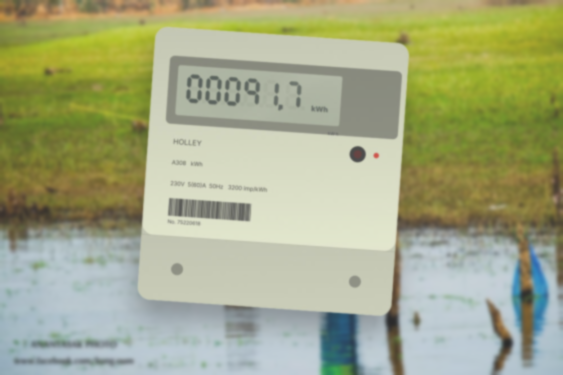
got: 91.7 kWh
